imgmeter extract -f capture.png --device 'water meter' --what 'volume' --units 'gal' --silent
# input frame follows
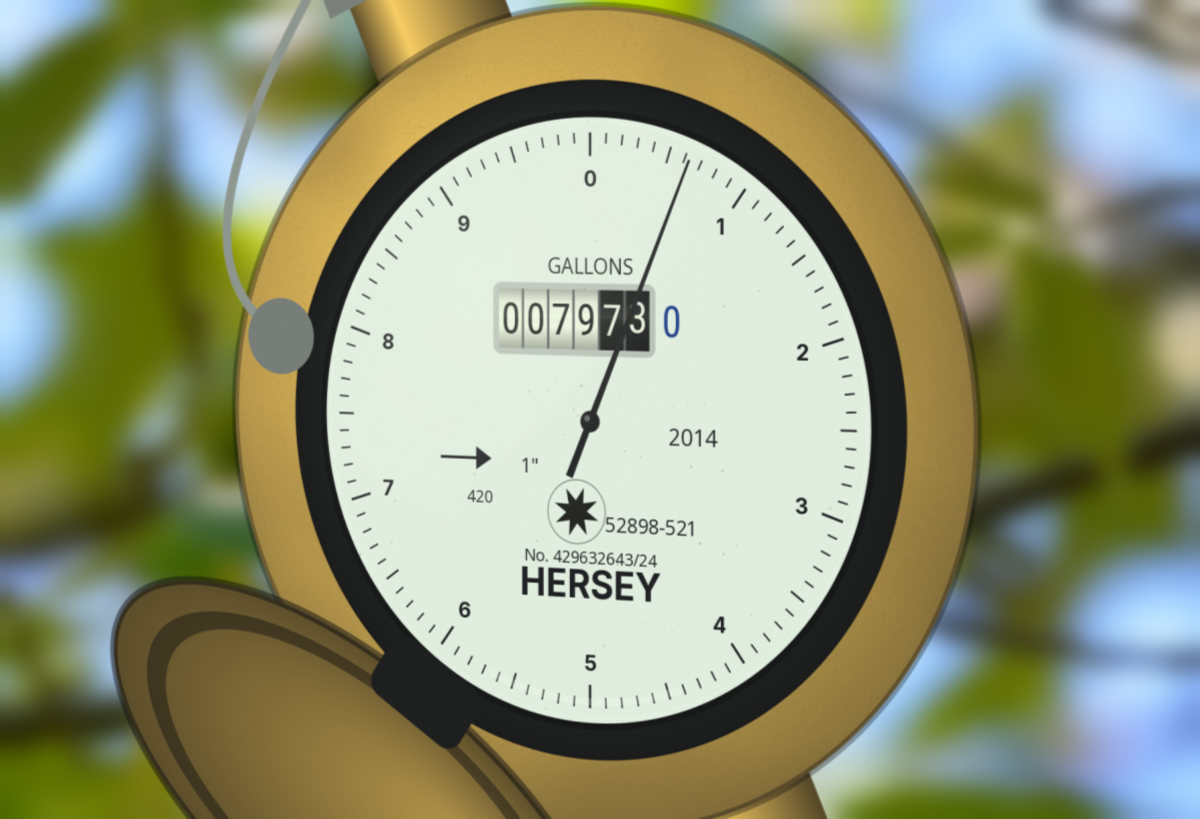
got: 79730.6 gal
